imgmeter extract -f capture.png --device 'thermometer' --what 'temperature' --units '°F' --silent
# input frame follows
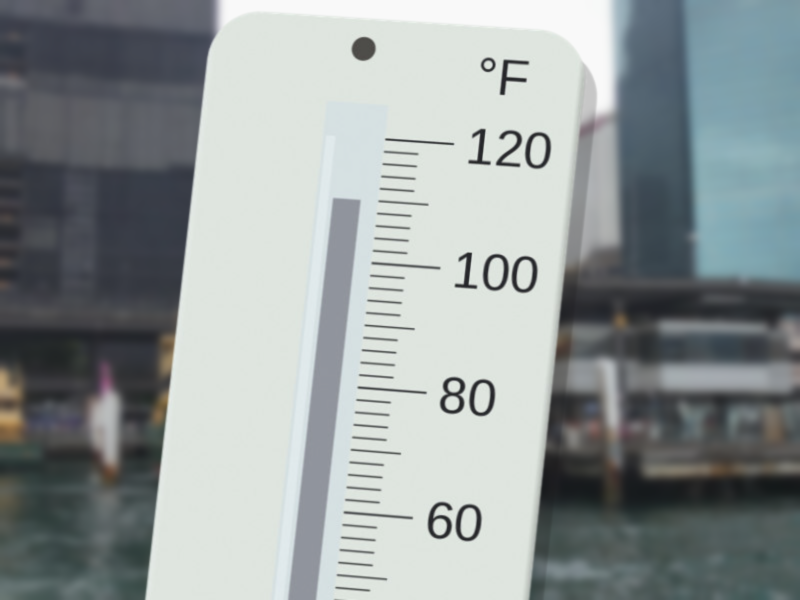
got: 110 °F
